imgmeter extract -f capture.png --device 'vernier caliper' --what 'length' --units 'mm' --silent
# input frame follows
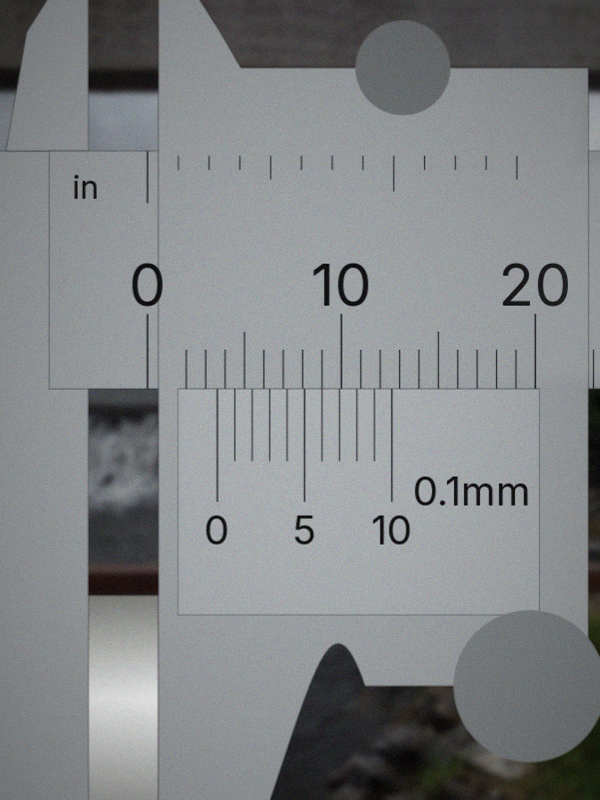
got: 3.6 mm
